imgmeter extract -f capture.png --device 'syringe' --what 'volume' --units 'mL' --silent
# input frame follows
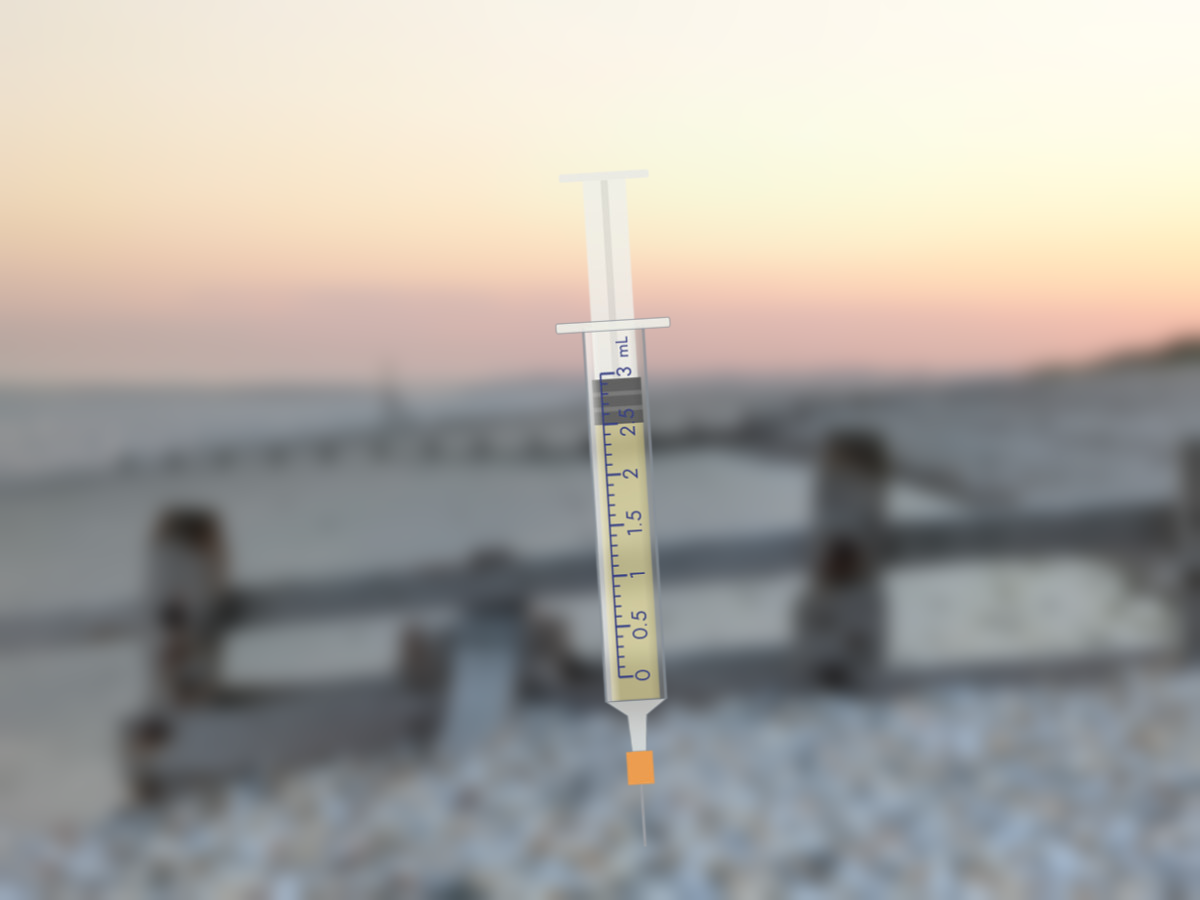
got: 2.5 mL
